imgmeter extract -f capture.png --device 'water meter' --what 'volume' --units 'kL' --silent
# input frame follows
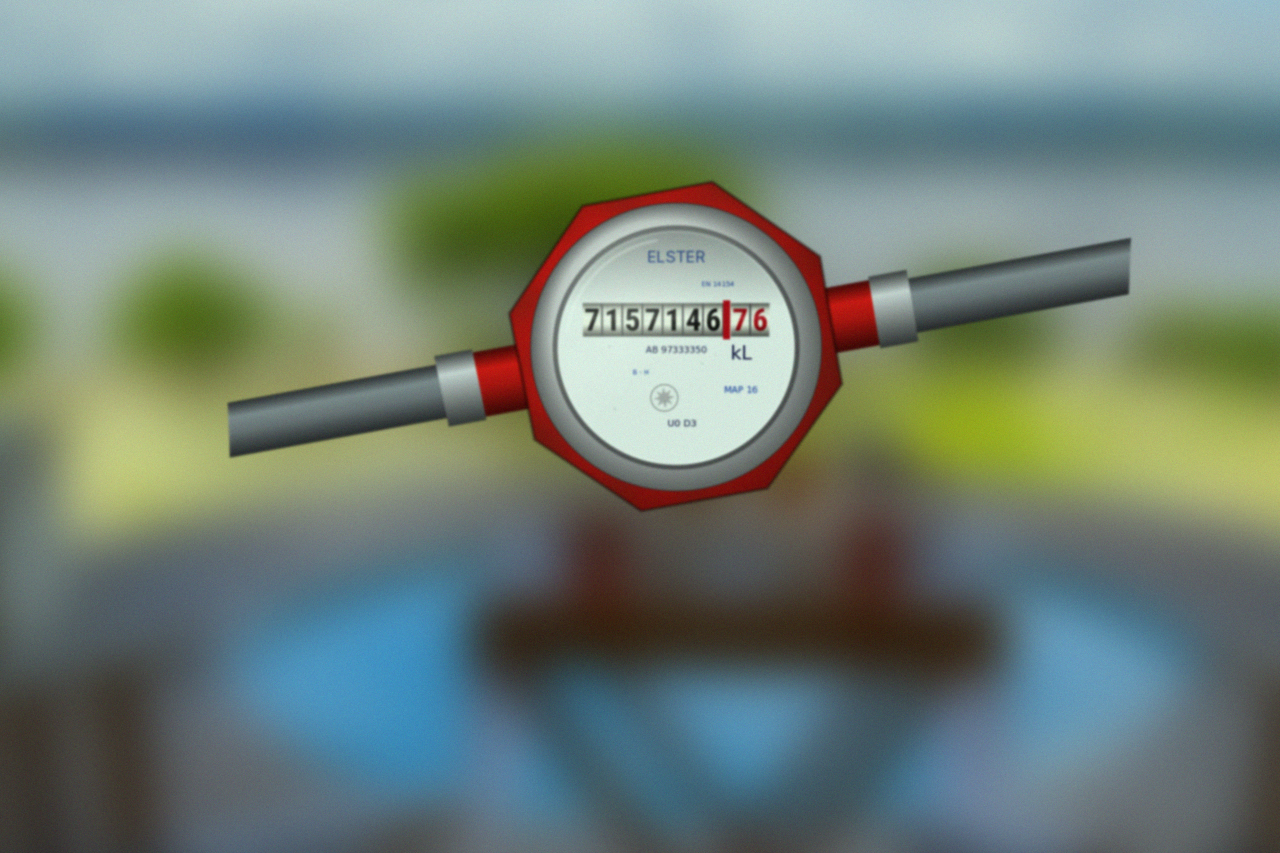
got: 7157146.76 kL
